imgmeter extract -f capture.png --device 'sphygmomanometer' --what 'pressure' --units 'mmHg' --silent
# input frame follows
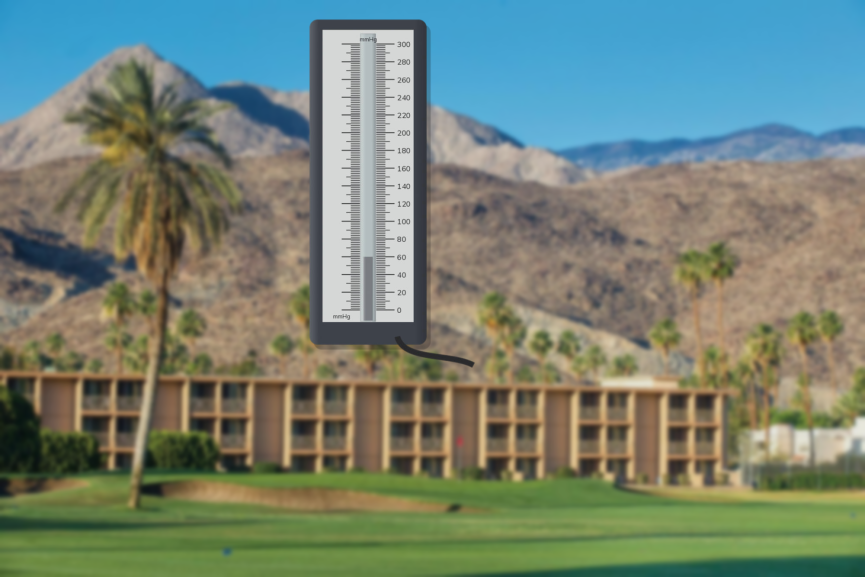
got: 60 mmHg
